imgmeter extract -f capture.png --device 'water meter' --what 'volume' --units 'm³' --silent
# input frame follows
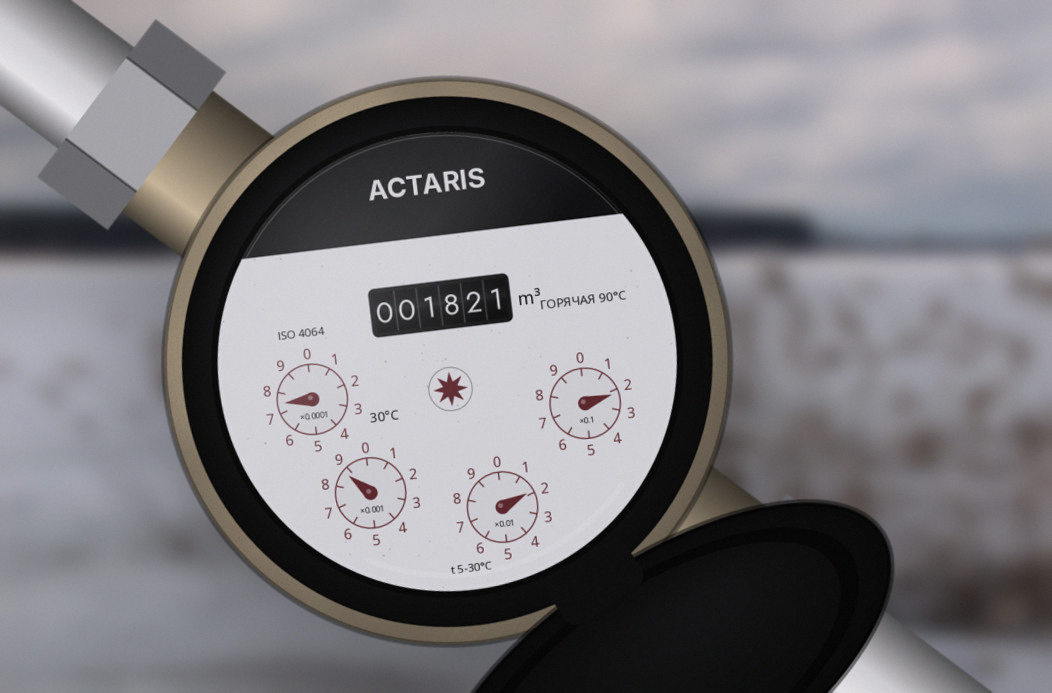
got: 1821.2187 m³
